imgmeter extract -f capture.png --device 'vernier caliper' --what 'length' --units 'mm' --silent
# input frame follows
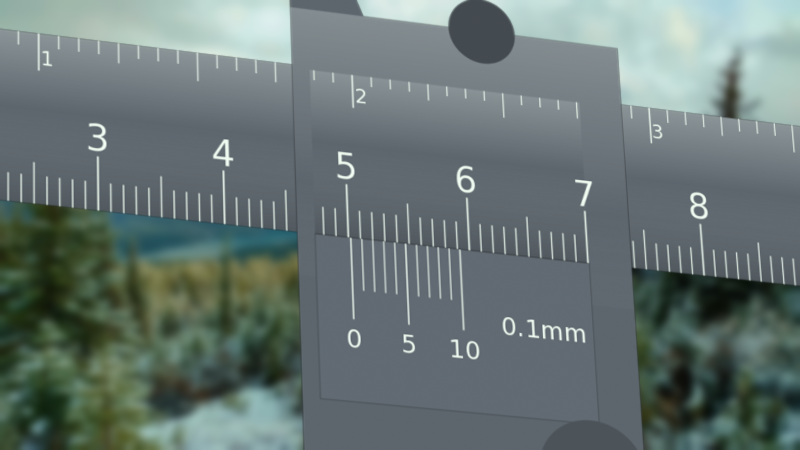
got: 50.2 mm
